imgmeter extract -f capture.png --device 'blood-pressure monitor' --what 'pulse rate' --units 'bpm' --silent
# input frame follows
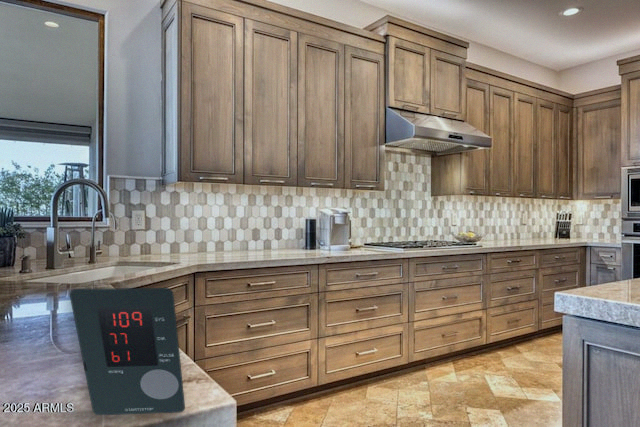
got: 61 bpm
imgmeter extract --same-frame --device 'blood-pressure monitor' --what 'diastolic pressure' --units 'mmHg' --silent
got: 77 mmHg
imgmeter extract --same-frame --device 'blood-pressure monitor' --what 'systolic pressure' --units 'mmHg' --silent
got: 109 mmHg
